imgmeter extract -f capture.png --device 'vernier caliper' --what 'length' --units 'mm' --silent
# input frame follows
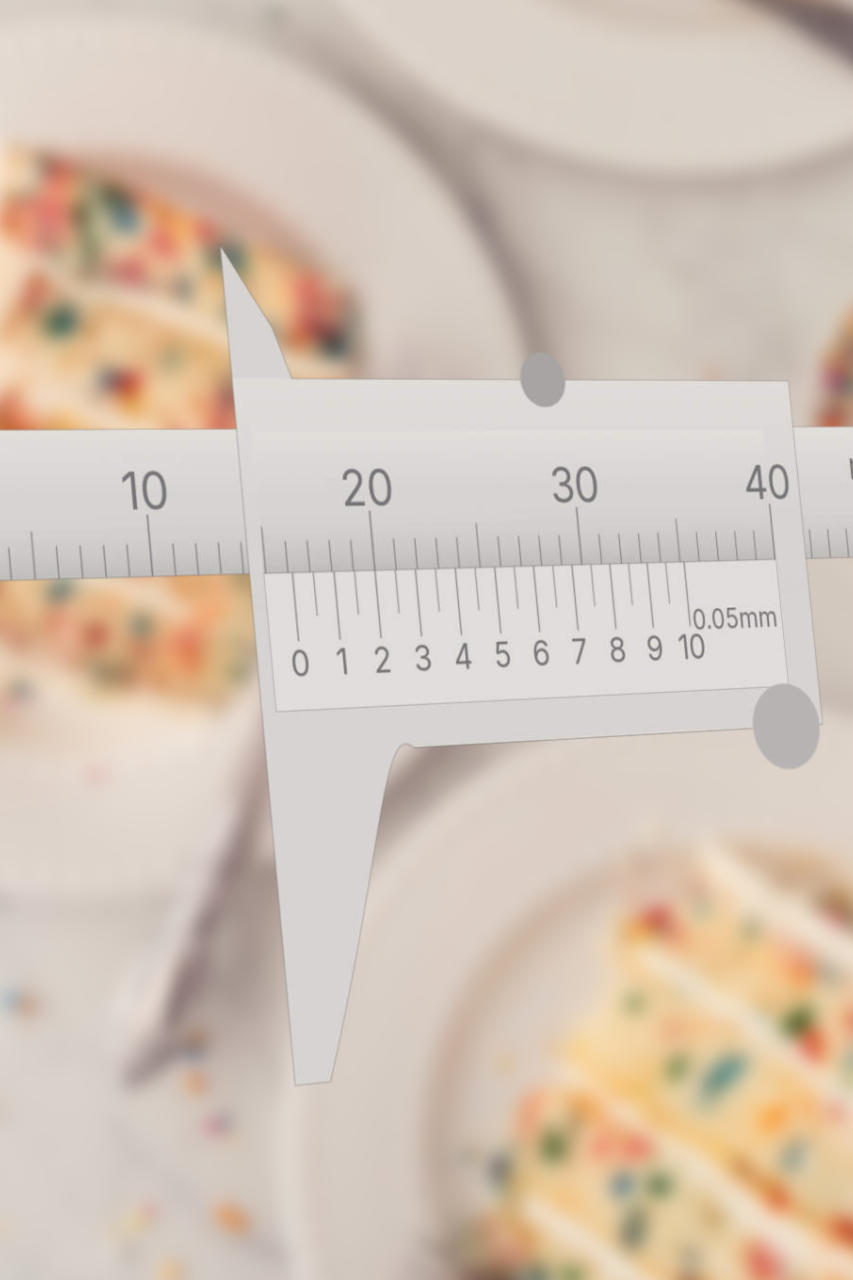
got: 16.2 mm
